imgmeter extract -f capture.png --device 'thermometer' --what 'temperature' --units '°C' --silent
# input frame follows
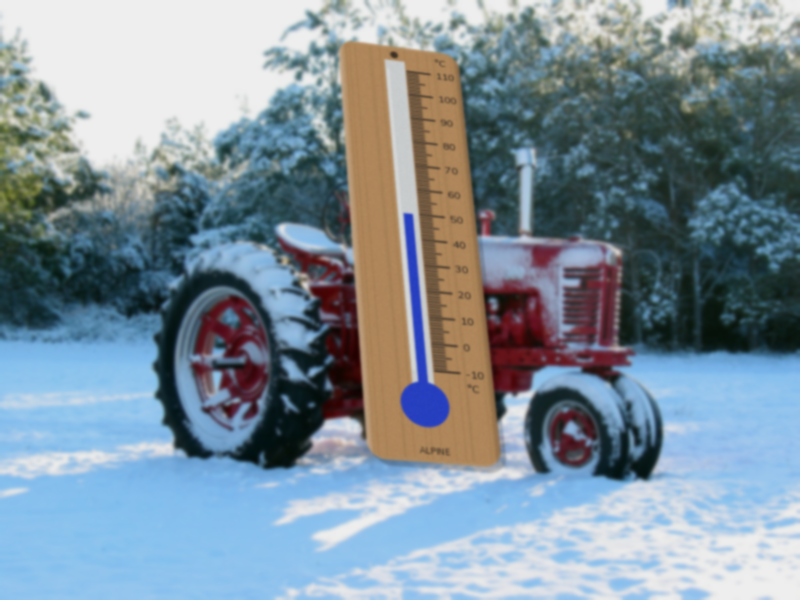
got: 50 °C
